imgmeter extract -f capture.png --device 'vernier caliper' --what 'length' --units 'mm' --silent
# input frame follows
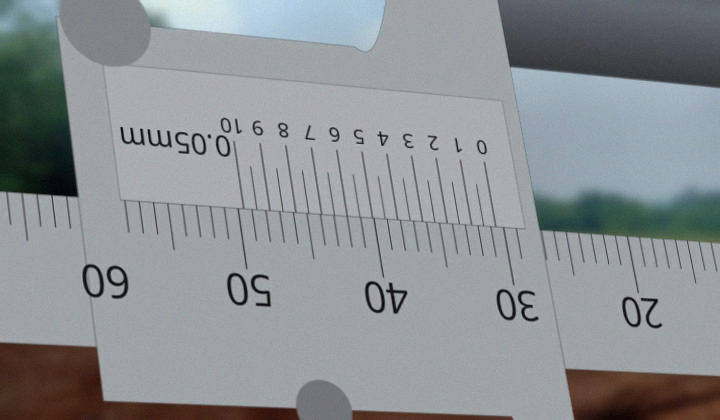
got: 30.6 mm
